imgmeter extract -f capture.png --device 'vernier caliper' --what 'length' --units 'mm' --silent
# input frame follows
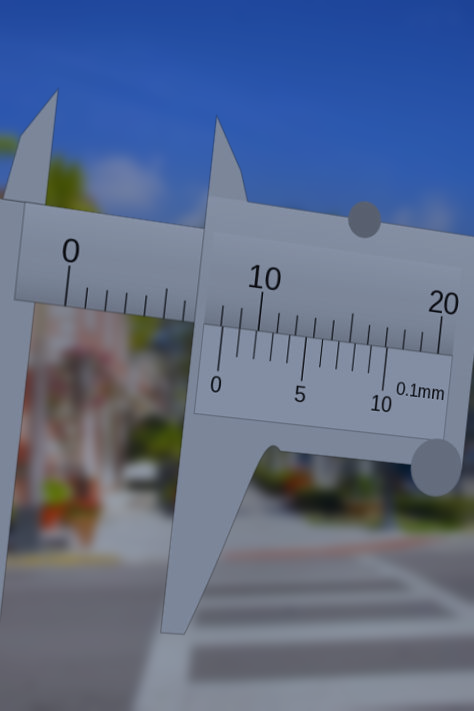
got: 8.1 mm
